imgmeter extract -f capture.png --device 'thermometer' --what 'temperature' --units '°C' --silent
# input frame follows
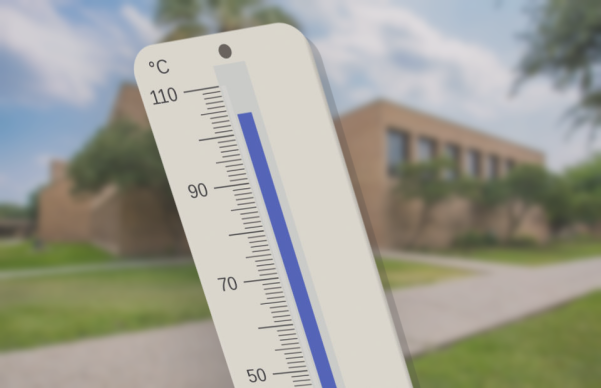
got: 104 °C
